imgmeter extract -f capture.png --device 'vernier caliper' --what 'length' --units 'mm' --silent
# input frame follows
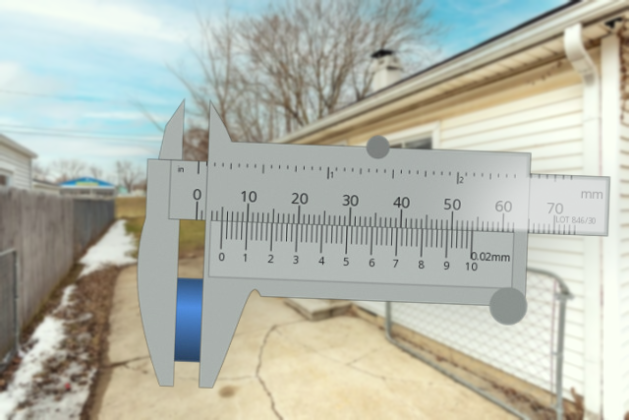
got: 5.0 mm
